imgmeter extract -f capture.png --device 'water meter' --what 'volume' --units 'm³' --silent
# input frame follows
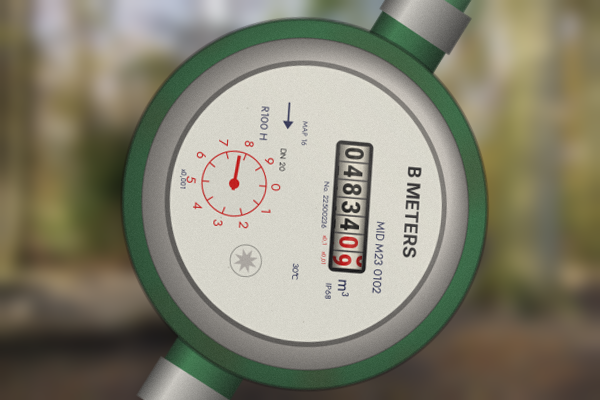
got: 4834.087 m³
